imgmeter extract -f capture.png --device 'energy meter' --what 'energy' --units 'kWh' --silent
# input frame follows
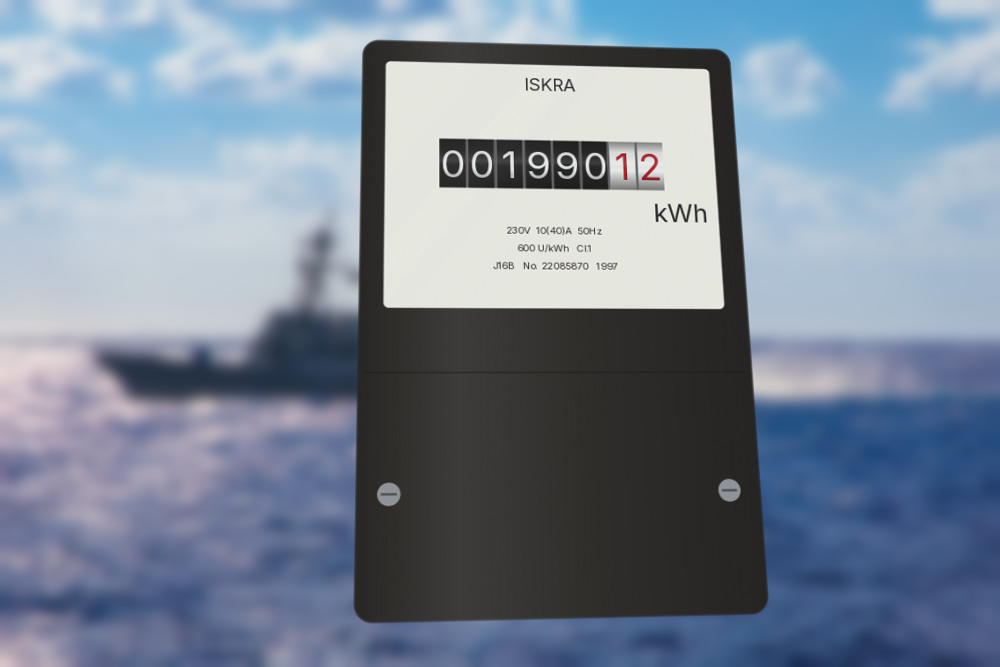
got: 1990.12 kWh
